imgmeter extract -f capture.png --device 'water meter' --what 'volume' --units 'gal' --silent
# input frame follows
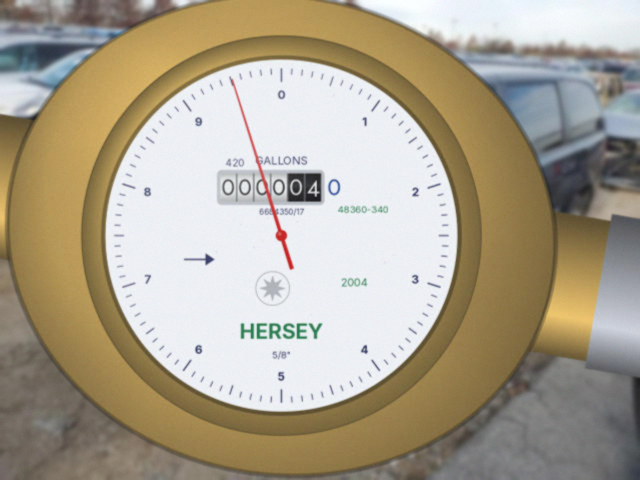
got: 39.5 gal
